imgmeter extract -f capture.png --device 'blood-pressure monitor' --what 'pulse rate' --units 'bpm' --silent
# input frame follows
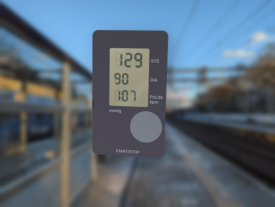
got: 107 bpm
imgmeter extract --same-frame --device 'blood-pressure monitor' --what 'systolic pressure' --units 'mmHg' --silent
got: 129 mmHg
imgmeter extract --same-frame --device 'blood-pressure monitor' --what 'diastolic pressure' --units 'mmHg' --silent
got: 90 mmHg
